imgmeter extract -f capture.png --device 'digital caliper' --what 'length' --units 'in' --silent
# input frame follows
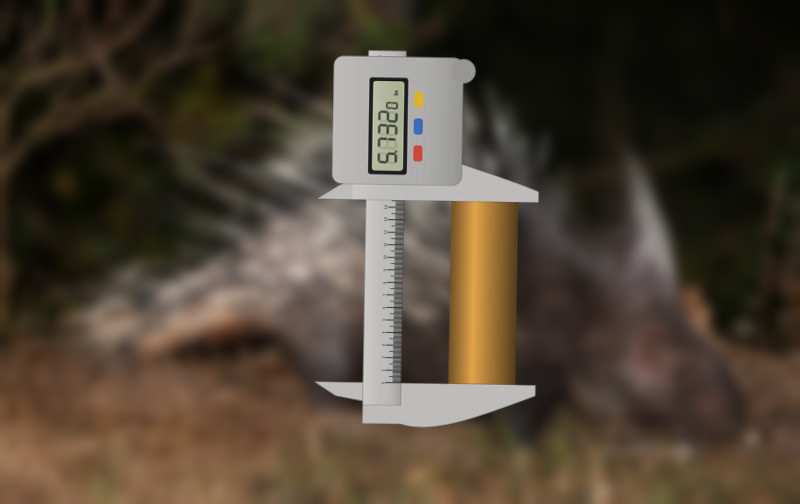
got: 5.7320 in
